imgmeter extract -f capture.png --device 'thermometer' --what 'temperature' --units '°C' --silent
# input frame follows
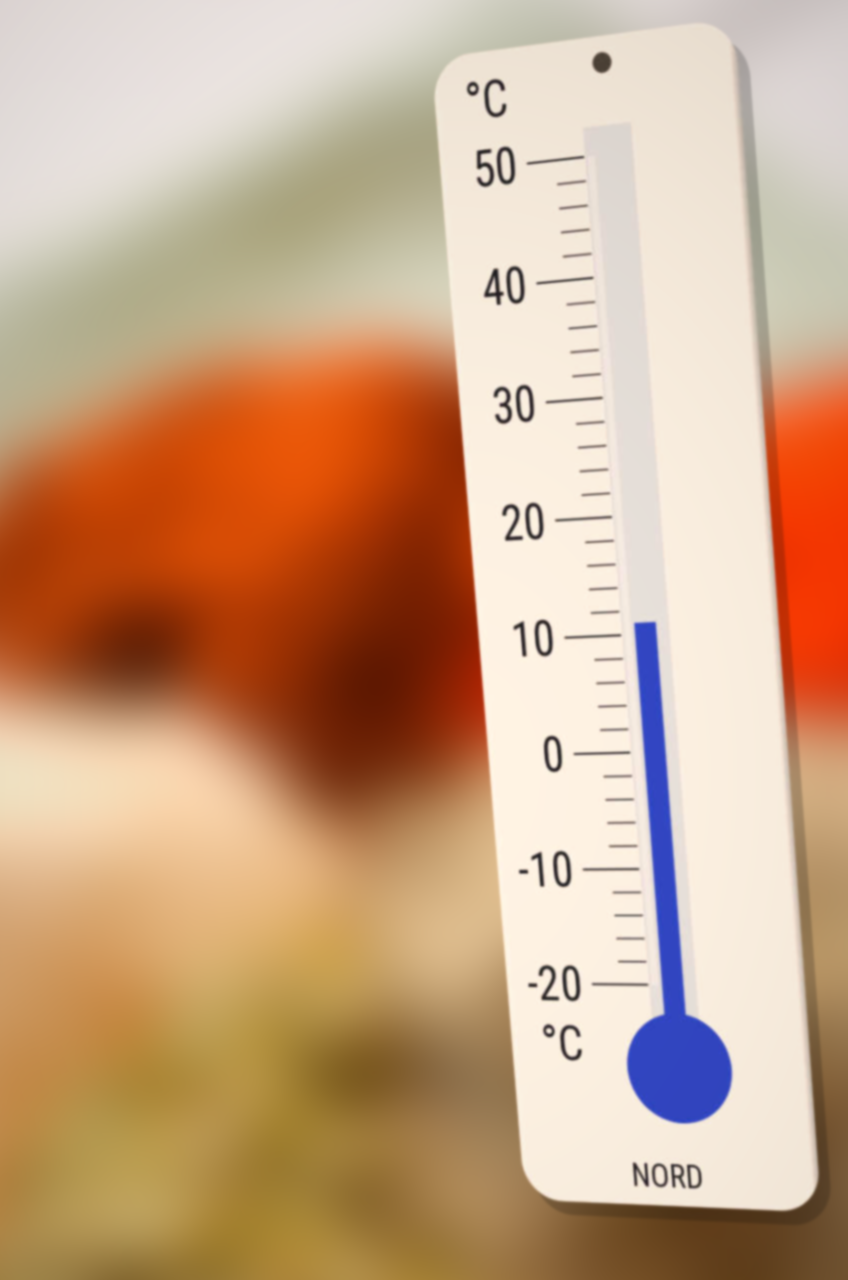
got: 11 °C
